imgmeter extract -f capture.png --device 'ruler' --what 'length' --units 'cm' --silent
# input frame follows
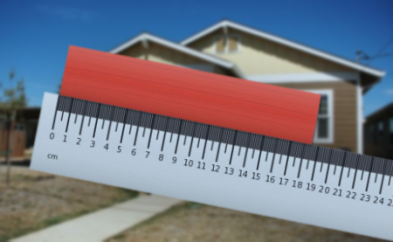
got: 18.5 cm
